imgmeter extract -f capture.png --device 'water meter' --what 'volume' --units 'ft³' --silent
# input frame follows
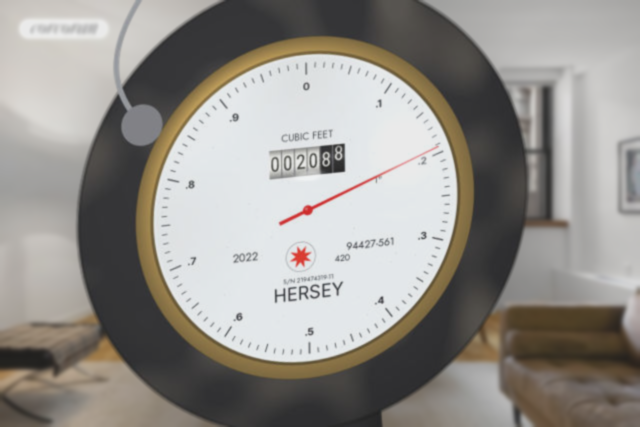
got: 2088.19 ft³
